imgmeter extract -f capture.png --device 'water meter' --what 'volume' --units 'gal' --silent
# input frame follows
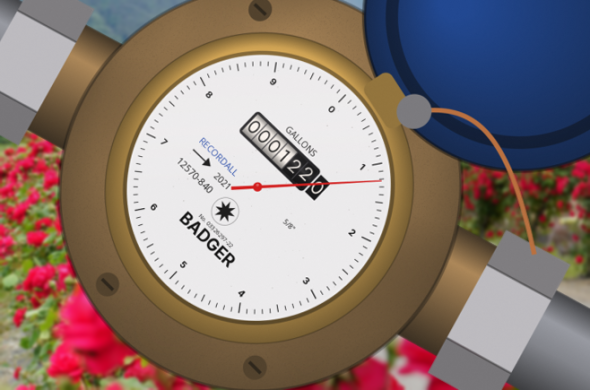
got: 1221.2 gal
